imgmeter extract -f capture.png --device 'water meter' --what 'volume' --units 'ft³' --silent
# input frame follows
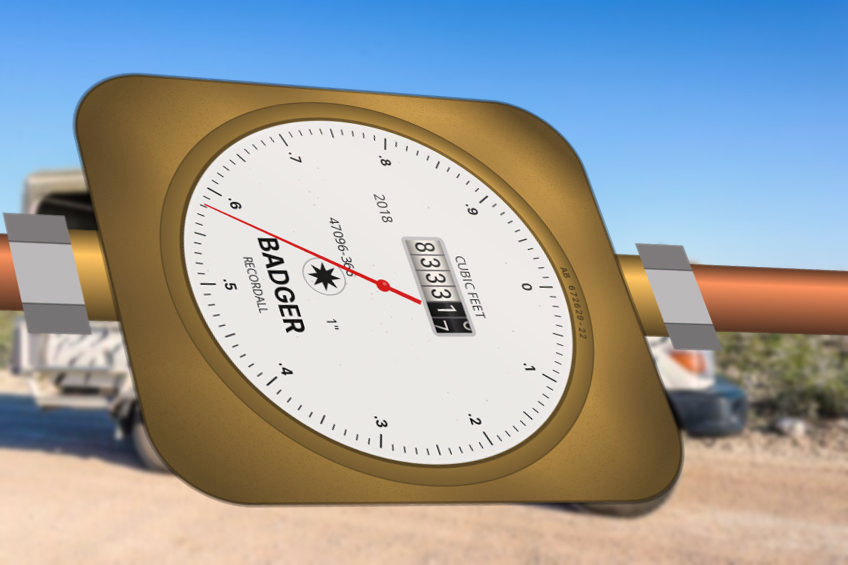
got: 833316.58 ft³
